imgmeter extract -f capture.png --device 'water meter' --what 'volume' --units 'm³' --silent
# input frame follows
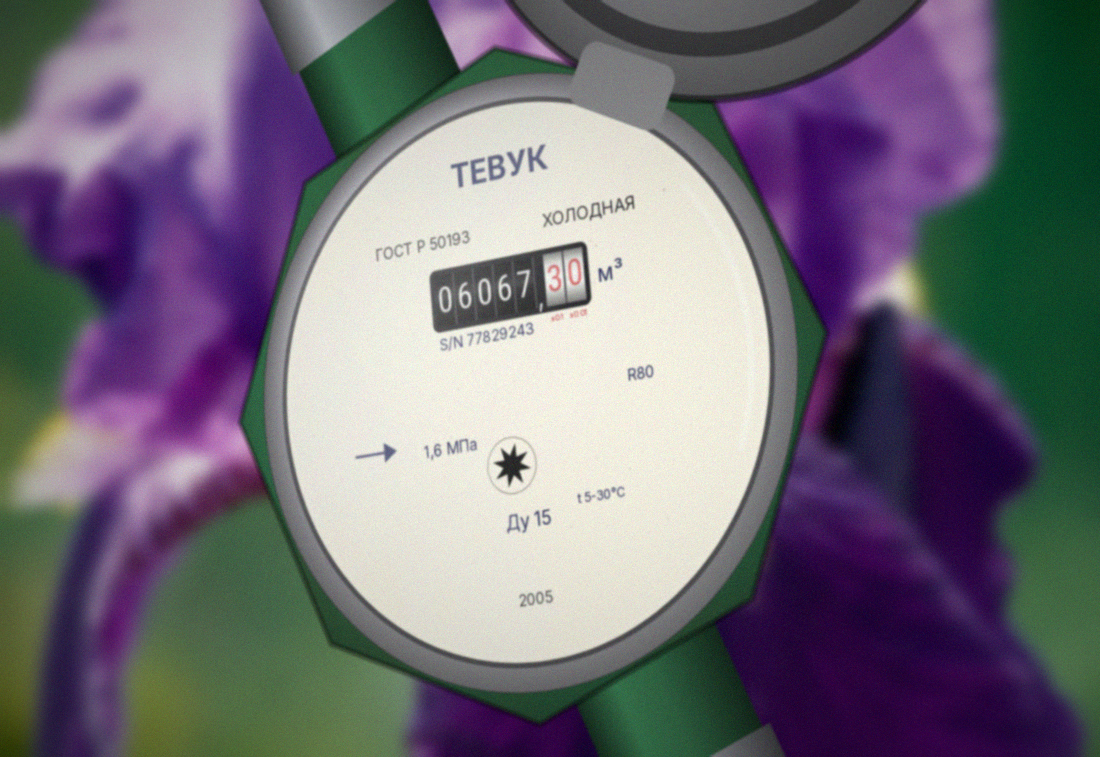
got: 6067.30 m³
